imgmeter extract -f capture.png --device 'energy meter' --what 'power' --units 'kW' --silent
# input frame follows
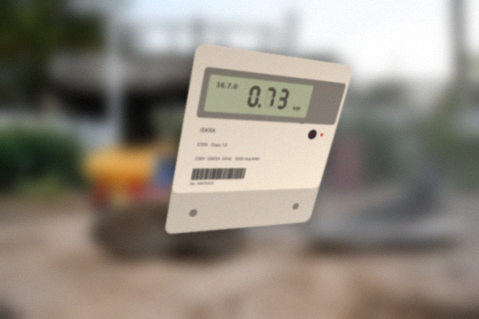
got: 0.73 kW
